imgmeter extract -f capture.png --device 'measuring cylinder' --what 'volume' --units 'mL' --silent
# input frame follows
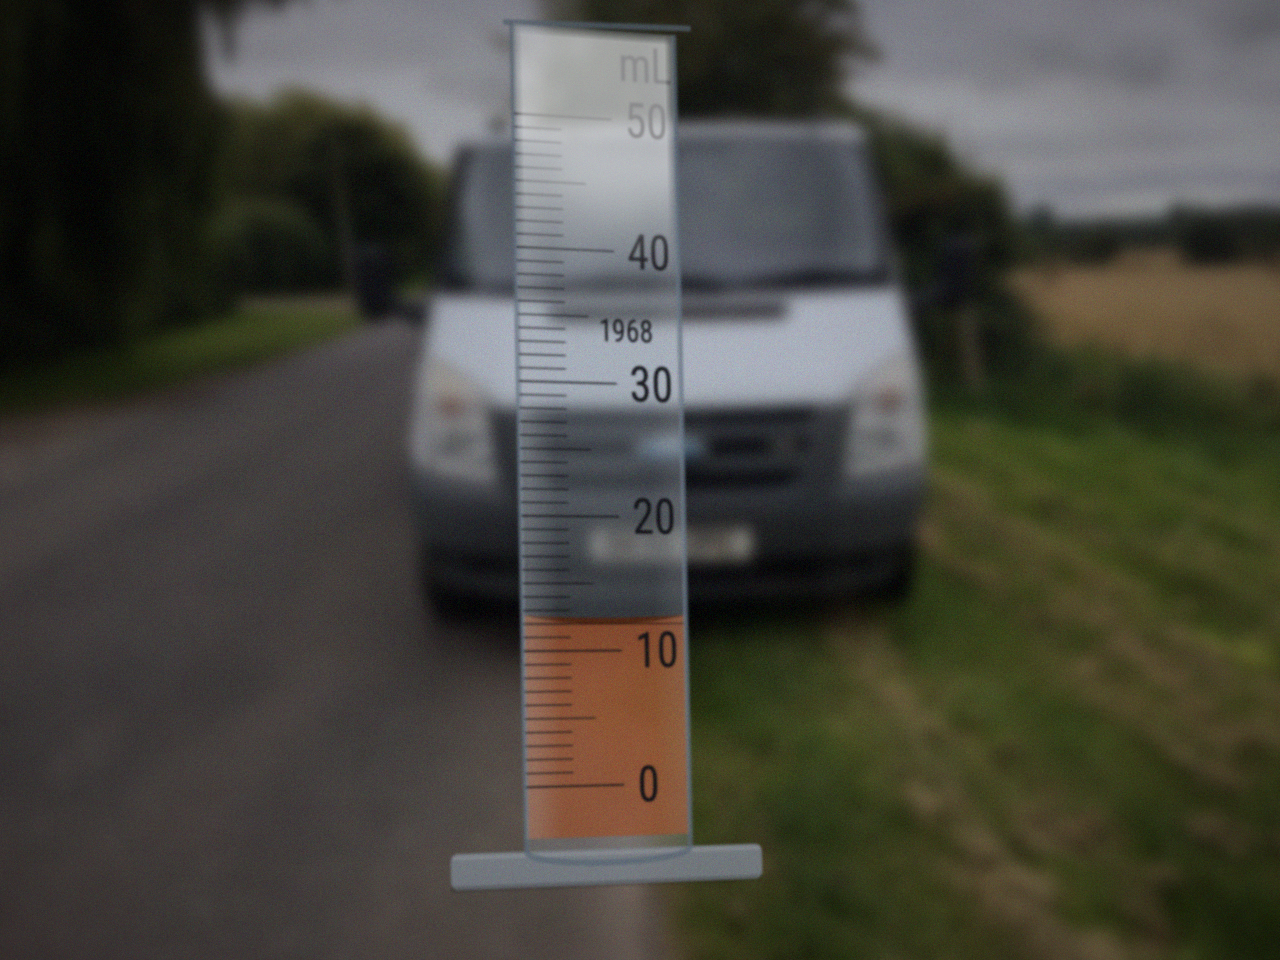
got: 12 mL
